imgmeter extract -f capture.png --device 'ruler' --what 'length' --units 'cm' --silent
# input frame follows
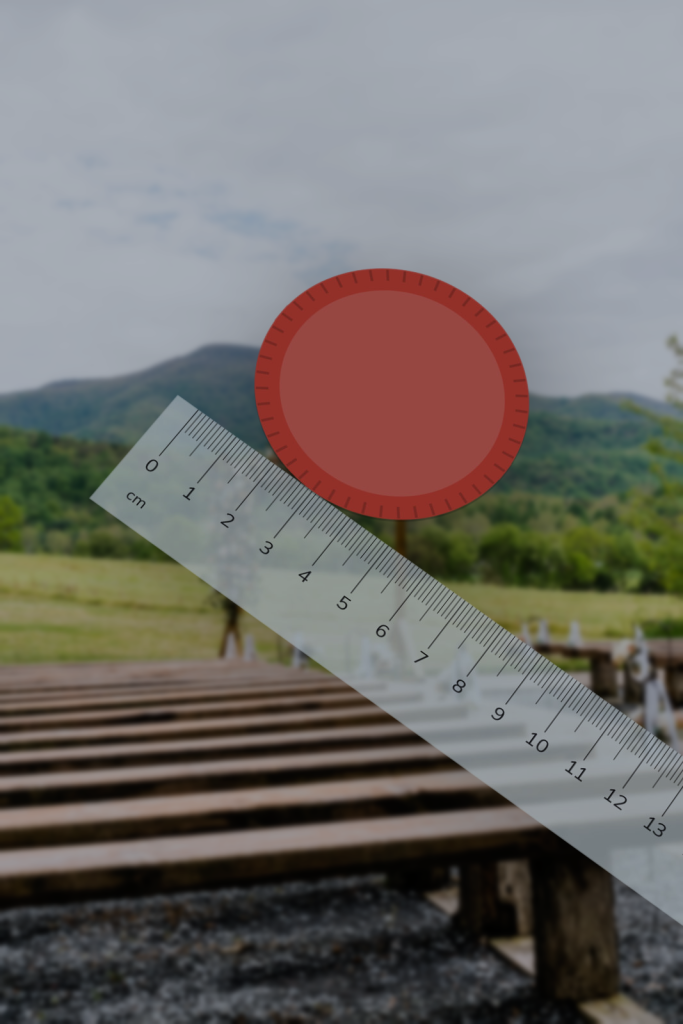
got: 6 cm
